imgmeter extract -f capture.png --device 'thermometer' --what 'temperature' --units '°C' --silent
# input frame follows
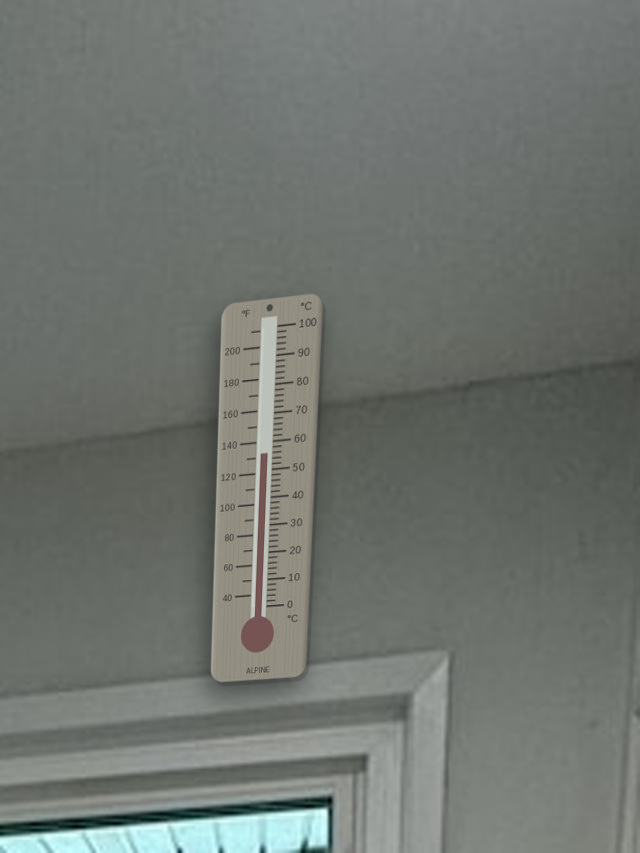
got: 56 °C
